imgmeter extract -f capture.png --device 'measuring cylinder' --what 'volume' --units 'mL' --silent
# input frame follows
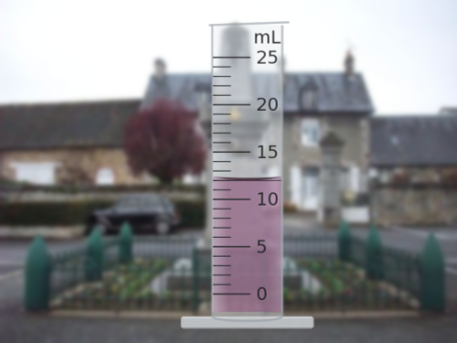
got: 12 mL
